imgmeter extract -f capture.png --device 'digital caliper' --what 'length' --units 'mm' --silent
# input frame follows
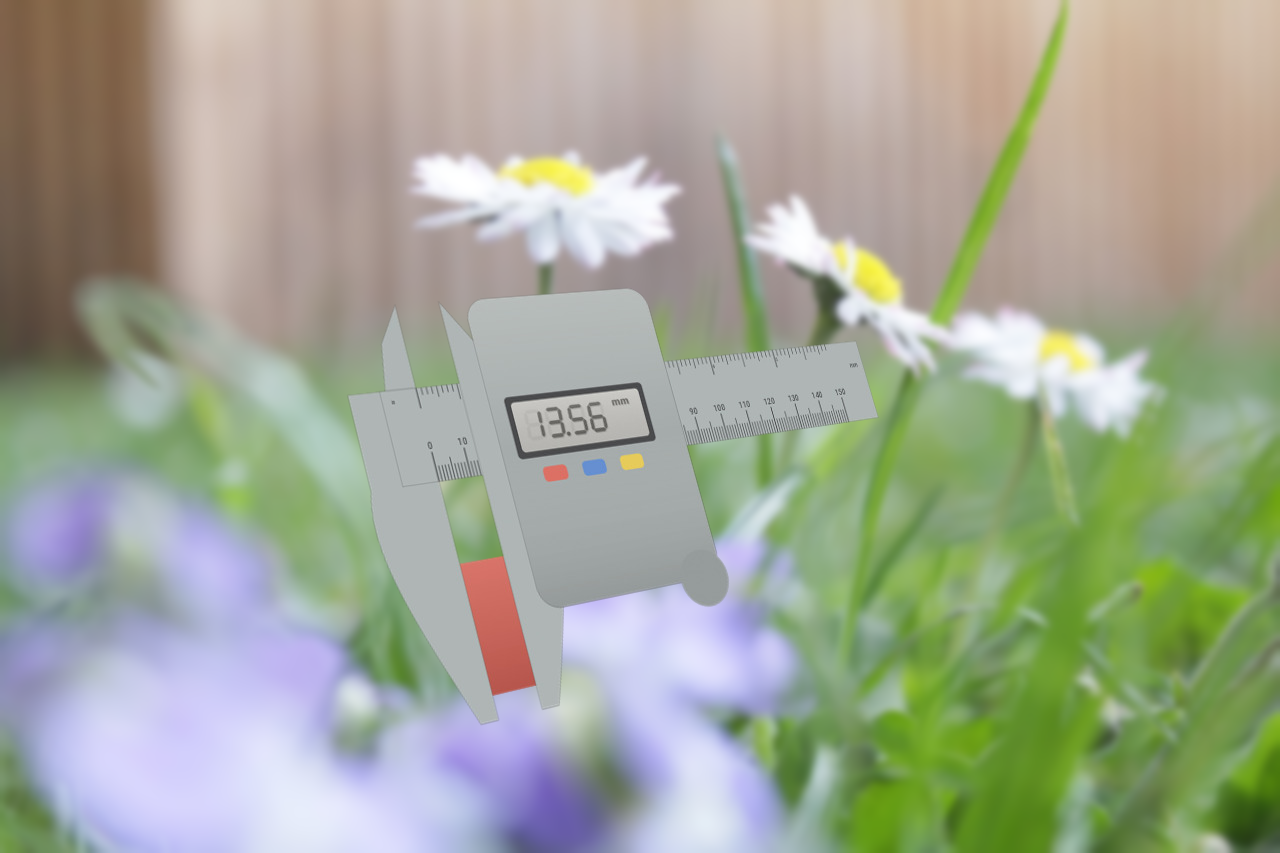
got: 13.56 mm
